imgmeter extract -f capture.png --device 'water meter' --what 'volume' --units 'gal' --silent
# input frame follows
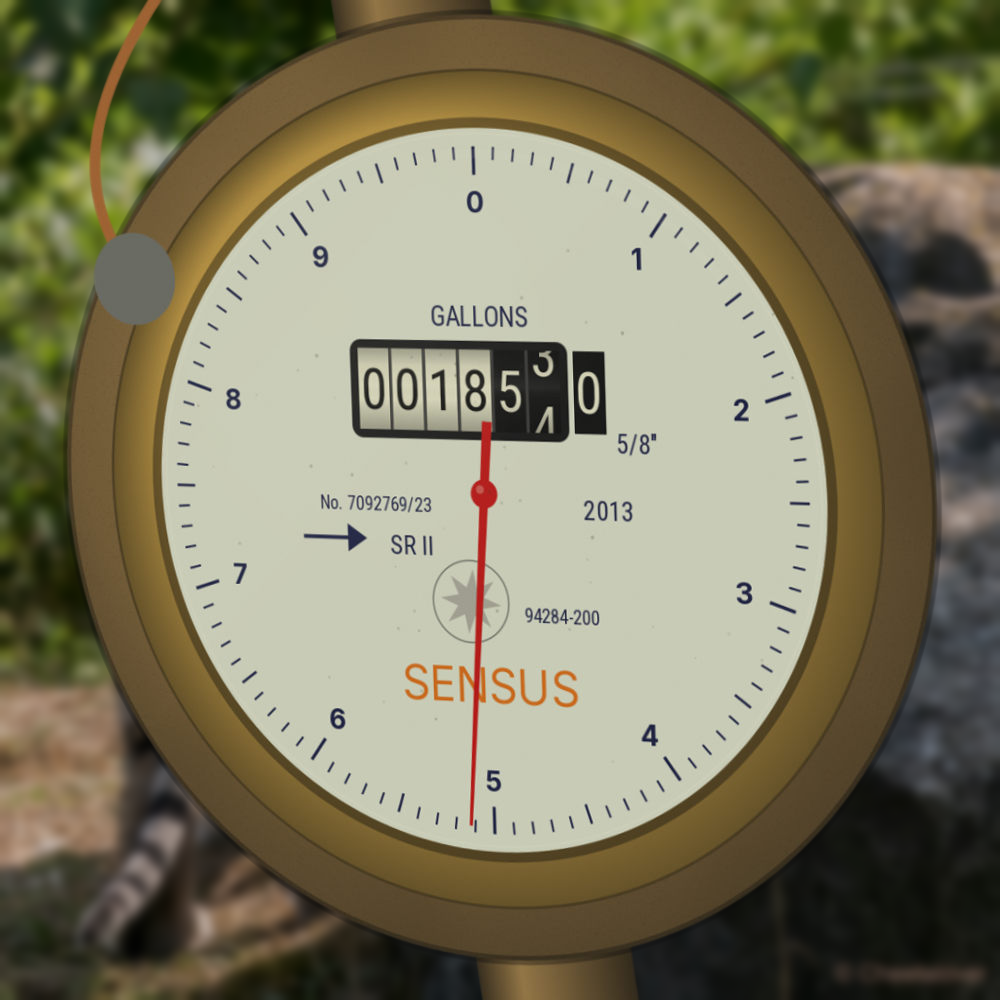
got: 18535.1 gal
